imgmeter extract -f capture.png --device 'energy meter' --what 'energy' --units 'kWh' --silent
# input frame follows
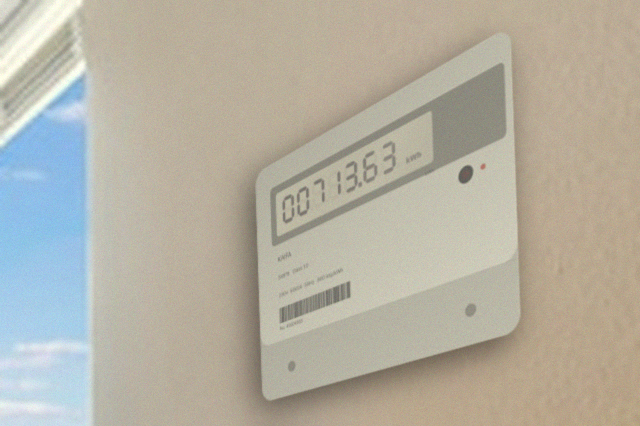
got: 713.63 kWh
